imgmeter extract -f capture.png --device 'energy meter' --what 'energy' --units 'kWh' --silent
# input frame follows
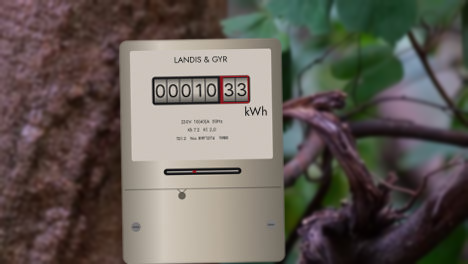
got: 10.33 kWh
